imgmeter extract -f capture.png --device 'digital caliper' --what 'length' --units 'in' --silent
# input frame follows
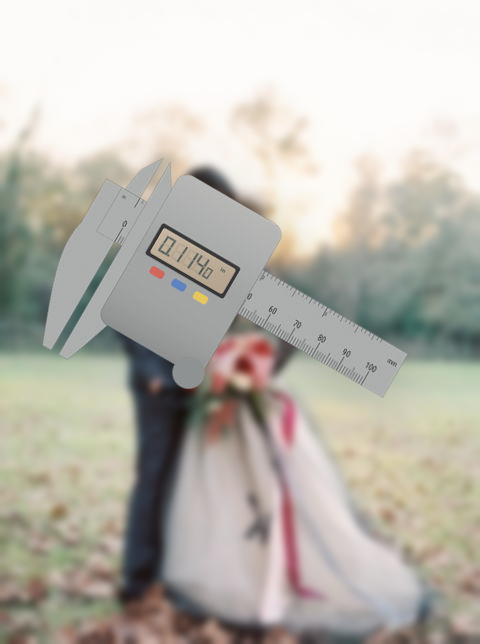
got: 0.1140 in
